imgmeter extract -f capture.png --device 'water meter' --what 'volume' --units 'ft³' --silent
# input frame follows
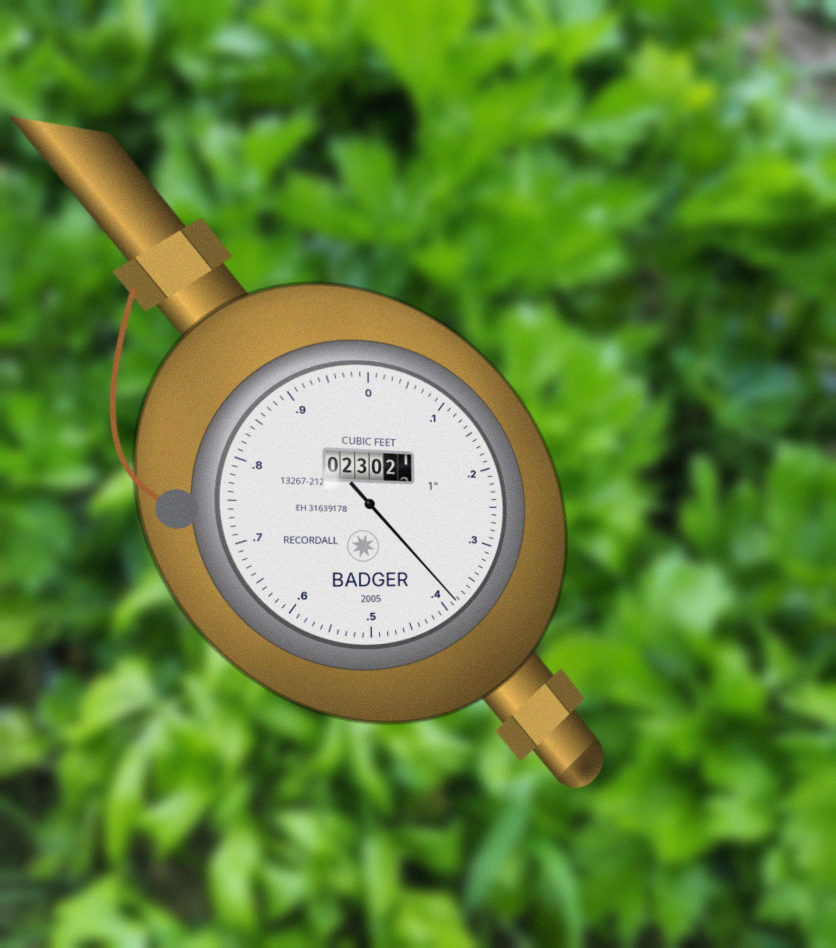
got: 23021.38 ft³
